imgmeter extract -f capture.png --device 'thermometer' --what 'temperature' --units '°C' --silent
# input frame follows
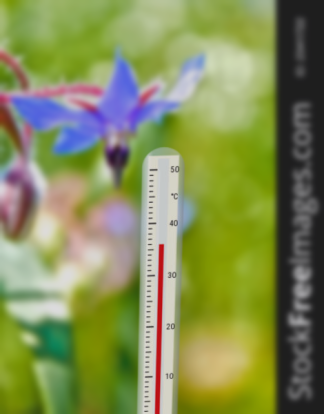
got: 36 °C
